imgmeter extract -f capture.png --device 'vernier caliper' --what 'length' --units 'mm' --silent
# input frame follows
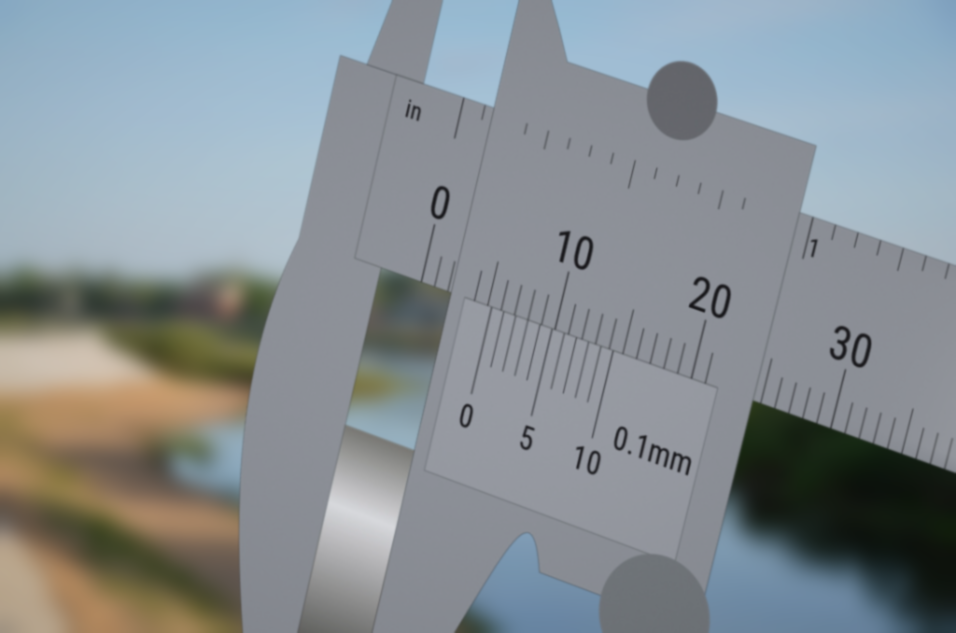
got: 5.3 mm
